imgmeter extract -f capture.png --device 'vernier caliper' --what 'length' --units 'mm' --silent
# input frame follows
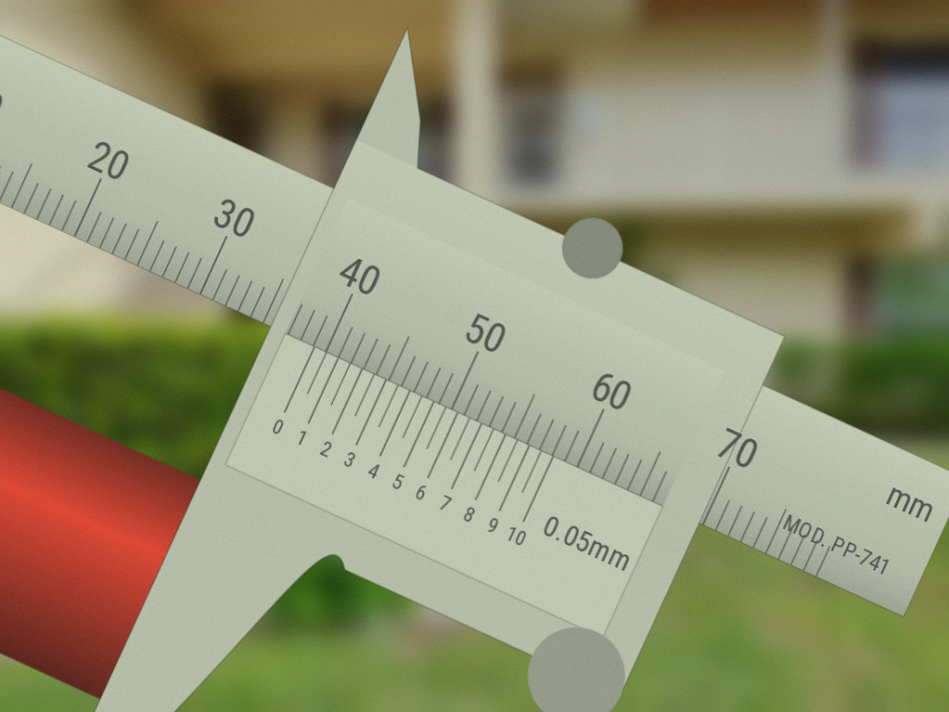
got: 39.1 mm
